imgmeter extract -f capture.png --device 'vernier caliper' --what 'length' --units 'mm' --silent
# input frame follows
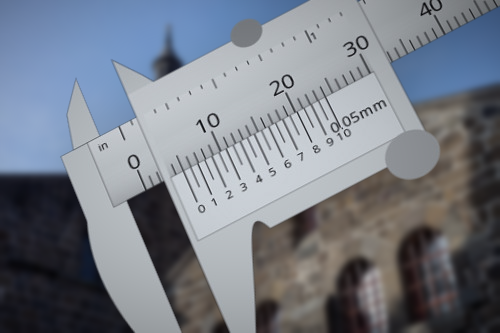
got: 5.0 mm
